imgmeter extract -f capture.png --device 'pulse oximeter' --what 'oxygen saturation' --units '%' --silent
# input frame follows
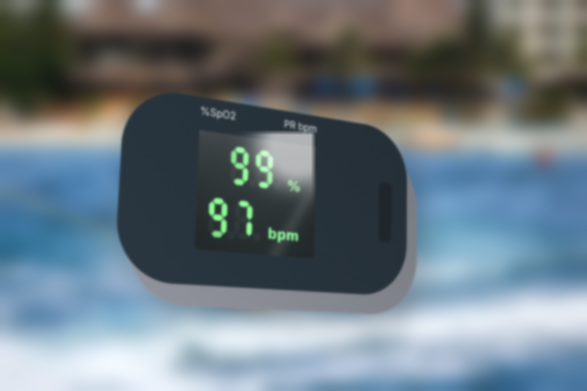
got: 99 %
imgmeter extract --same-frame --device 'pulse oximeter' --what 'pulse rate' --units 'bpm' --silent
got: 97 bpm
